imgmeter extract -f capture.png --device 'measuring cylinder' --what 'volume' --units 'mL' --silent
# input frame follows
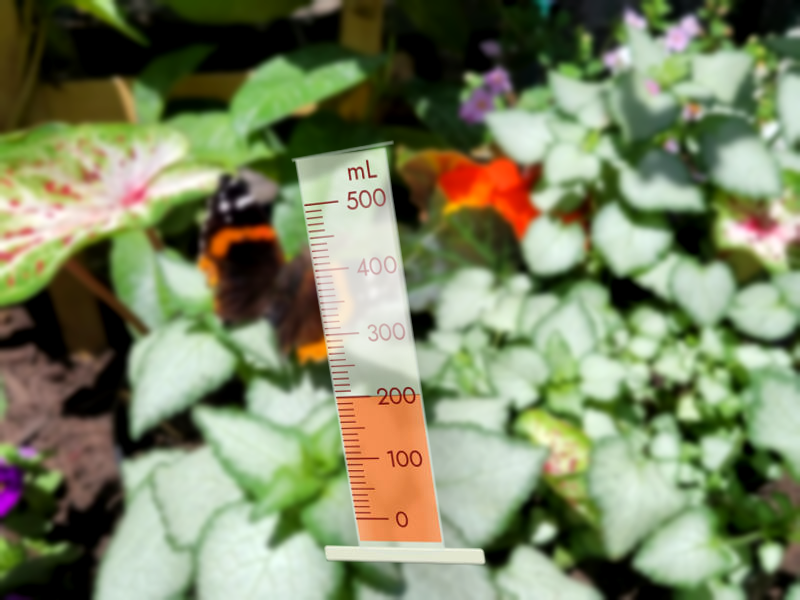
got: 200 mL
